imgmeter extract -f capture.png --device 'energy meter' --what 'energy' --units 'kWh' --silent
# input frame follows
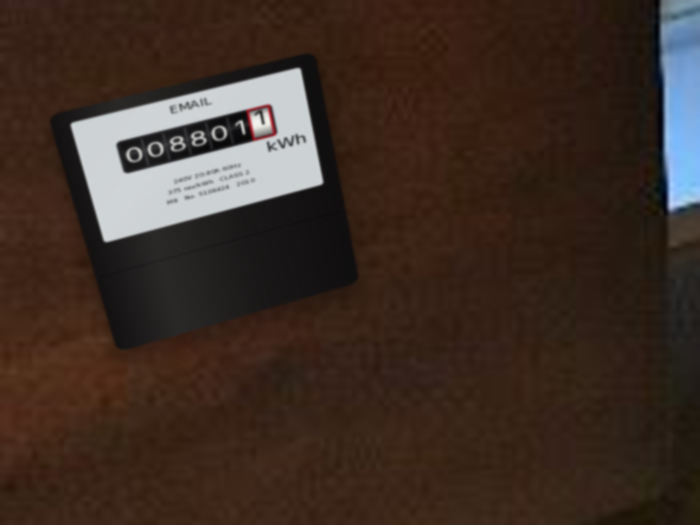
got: 8801.1 kWh
